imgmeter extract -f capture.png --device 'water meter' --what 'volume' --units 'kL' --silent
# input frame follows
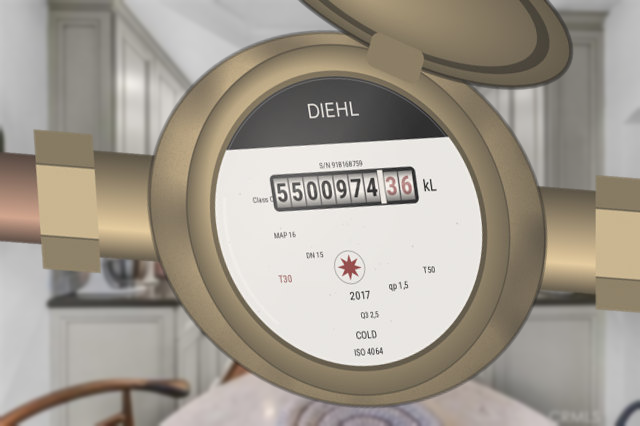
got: 5500974.36 kL
